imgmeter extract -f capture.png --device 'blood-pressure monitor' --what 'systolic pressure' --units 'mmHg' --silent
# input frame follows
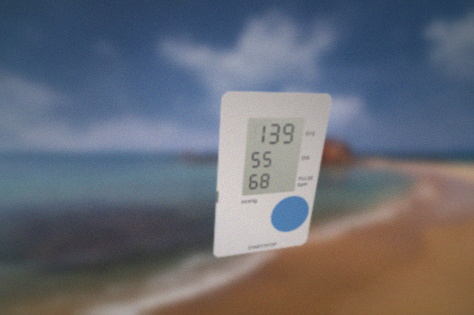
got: 139 mmHg
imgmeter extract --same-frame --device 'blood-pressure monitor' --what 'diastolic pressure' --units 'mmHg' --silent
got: 55 mmHg
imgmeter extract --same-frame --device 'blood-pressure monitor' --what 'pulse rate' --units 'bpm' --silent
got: 68 bpm
